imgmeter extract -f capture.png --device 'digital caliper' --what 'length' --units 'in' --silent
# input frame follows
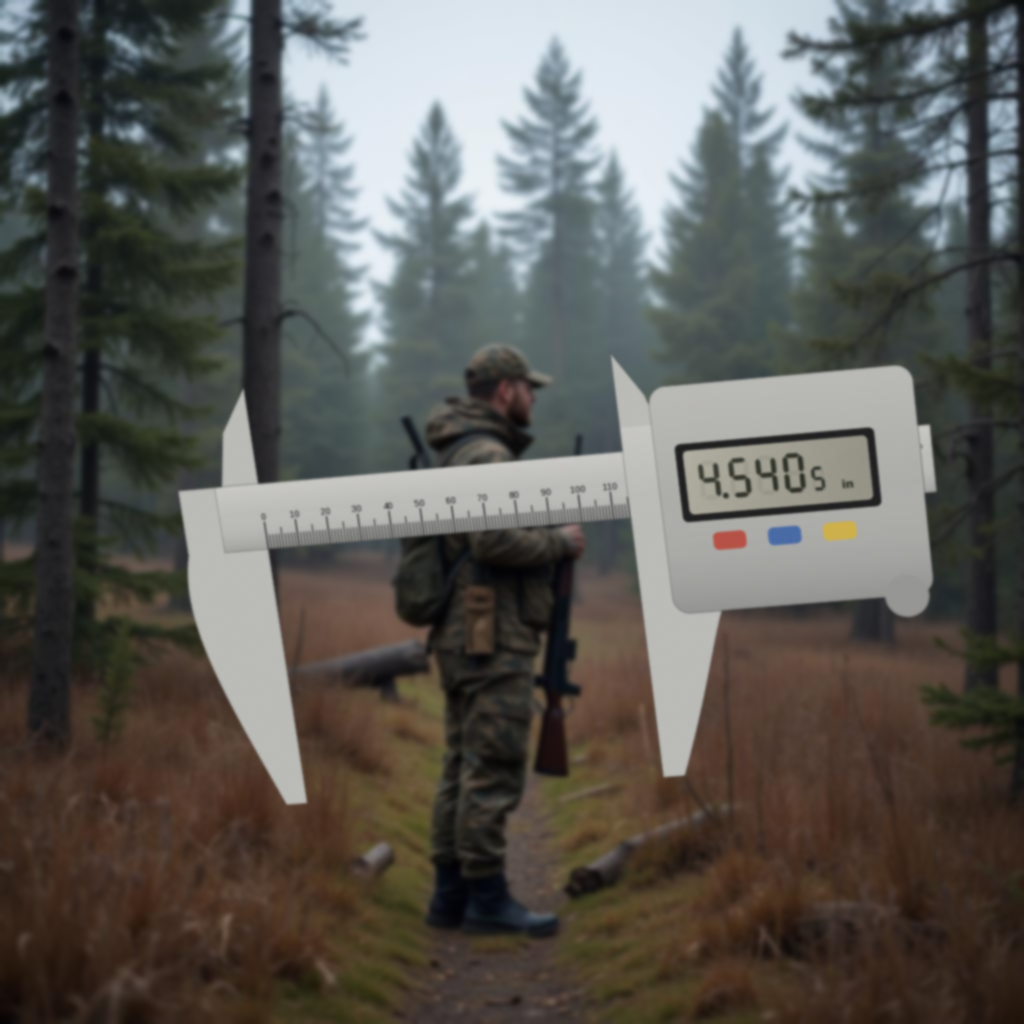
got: 4.5405 in
